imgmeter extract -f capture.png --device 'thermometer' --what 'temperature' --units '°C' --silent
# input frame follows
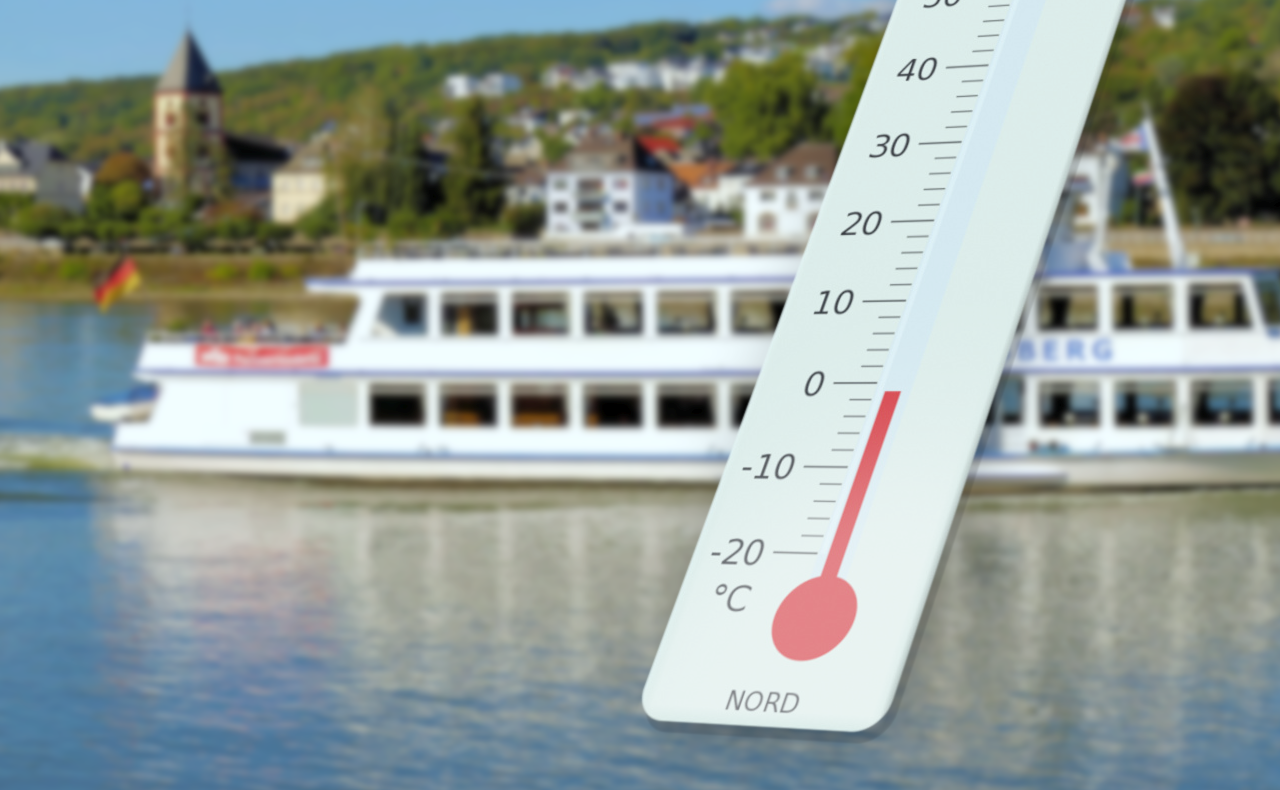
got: -1 °C
